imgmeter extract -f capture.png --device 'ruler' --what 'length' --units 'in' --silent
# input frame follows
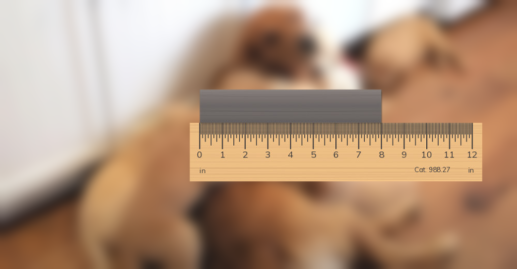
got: 8 in
